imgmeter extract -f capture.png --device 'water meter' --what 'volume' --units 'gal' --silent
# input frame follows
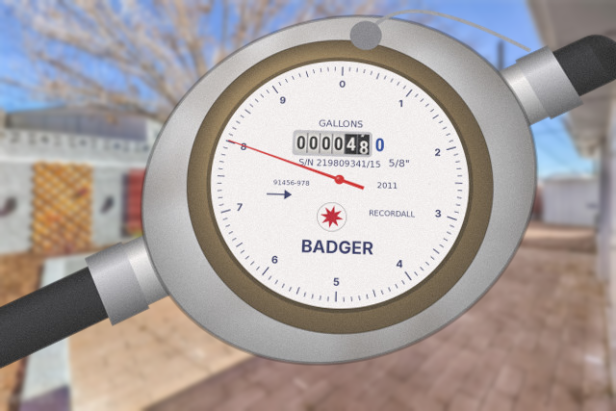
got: 478.0 gal
